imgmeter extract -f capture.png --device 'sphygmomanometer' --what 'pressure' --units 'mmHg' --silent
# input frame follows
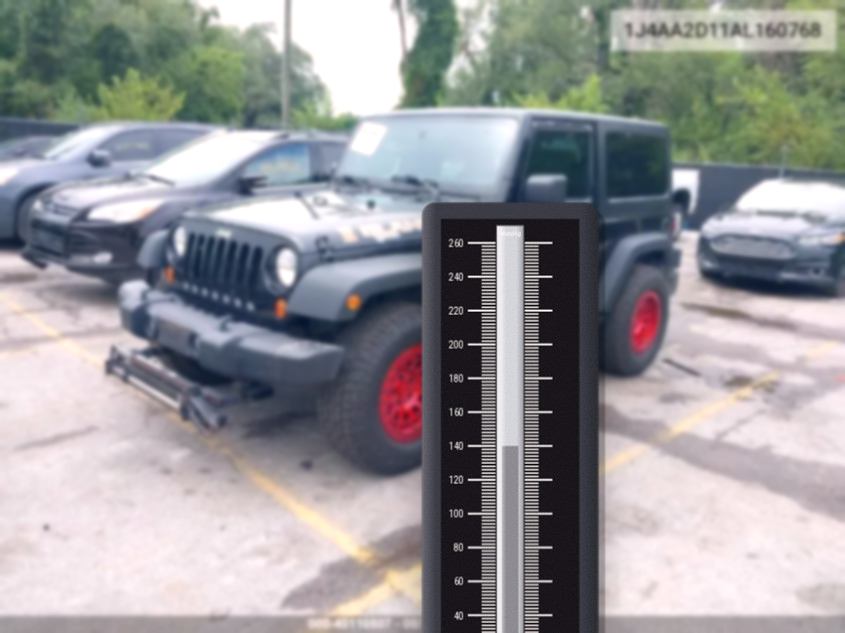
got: 140 mmHg
